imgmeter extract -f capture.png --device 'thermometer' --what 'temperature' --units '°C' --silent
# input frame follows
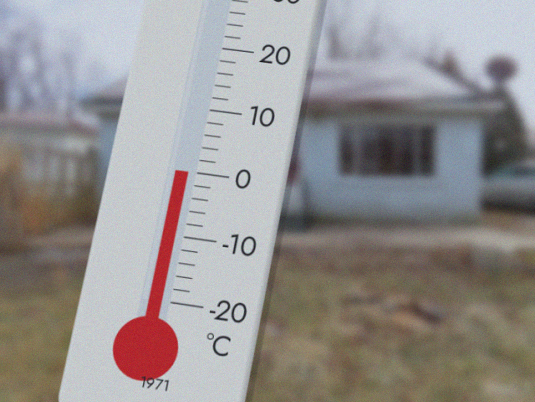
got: 0 °C
